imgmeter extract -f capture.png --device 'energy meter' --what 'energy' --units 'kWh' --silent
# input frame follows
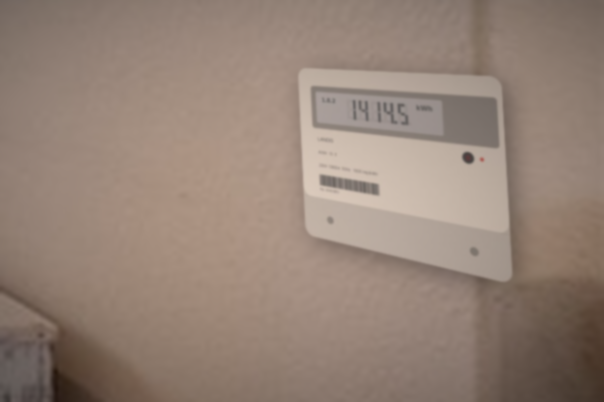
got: 1414.5 kWh
